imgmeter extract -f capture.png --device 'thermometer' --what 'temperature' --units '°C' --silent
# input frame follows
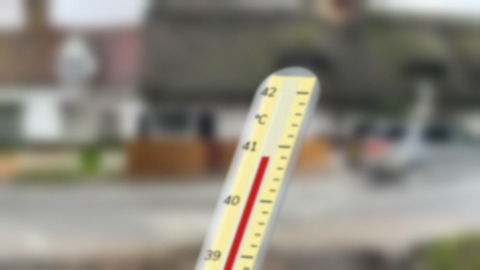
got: 40.8 °C
